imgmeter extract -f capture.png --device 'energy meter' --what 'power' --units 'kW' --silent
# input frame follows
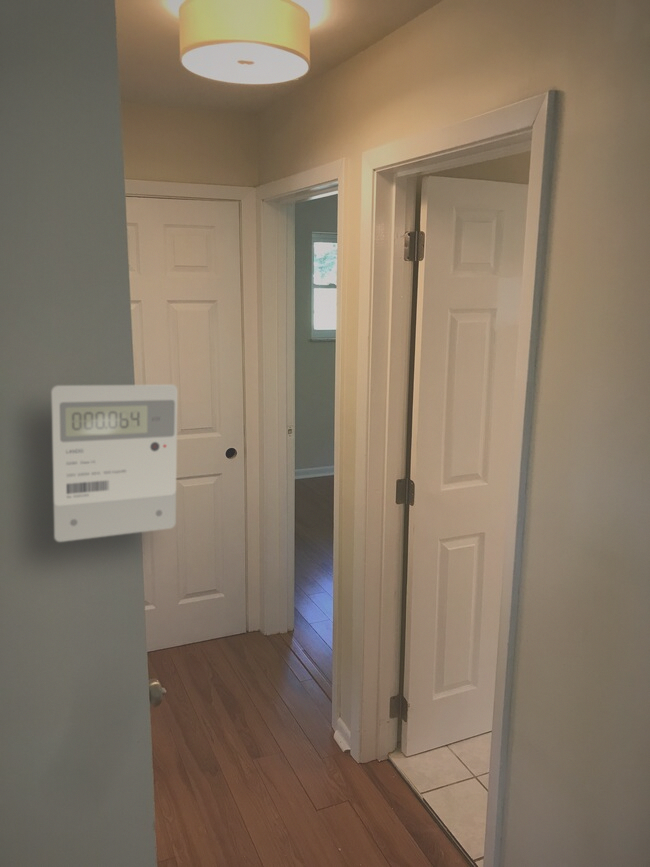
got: 0.064 kW
